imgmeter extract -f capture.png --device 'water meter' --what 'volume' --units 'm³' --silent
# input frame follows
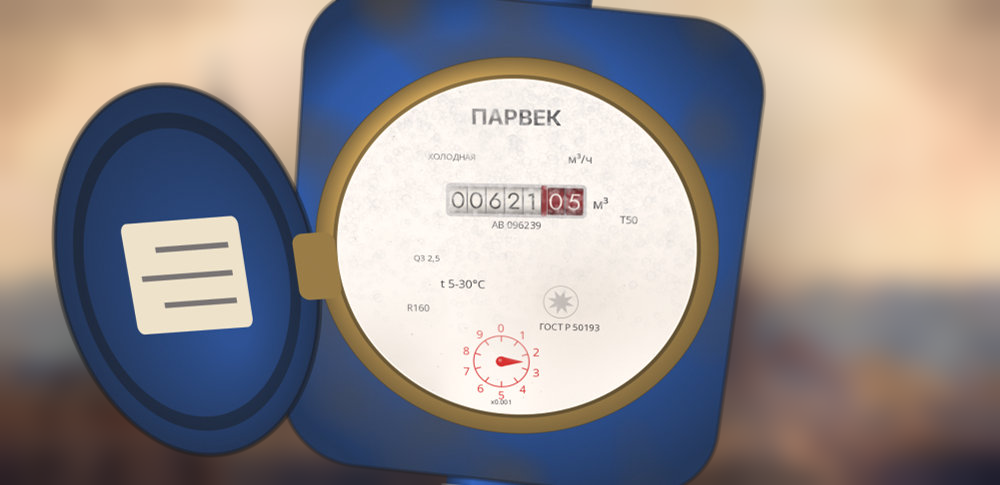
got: 621.052 m³
